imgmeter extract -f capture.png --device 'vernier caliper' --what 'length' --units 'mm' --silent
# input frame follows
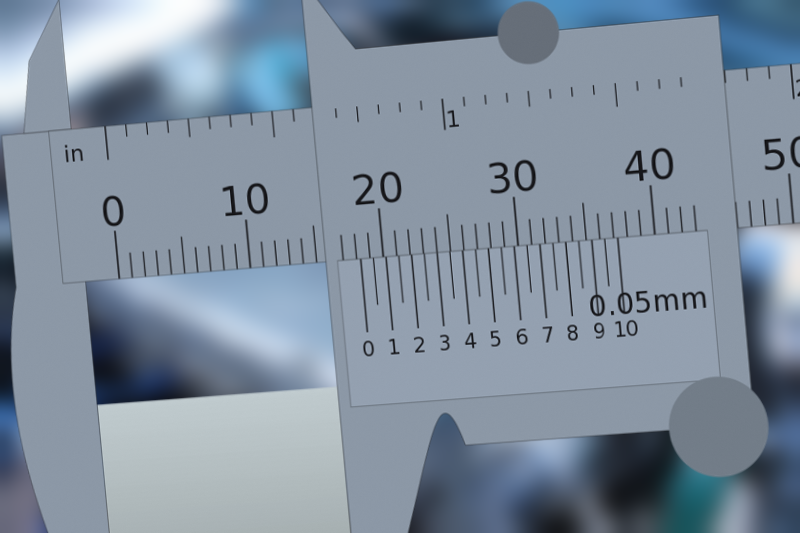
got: 18.3 mm
